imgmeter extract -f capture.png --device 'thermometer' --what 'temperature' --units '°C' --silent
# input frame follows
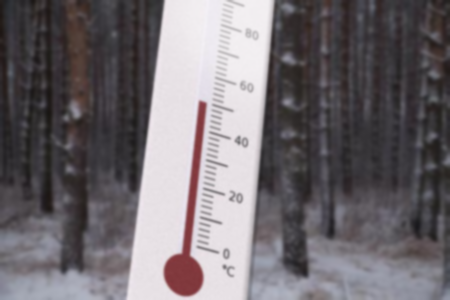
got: 50 °C
